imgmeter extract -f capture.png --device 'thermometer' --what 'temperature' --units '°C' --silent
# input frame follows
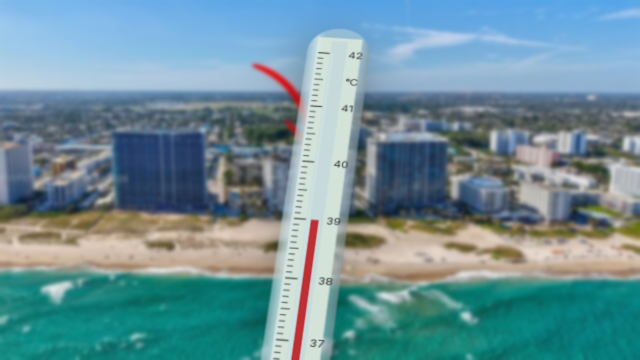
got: 39 °C
